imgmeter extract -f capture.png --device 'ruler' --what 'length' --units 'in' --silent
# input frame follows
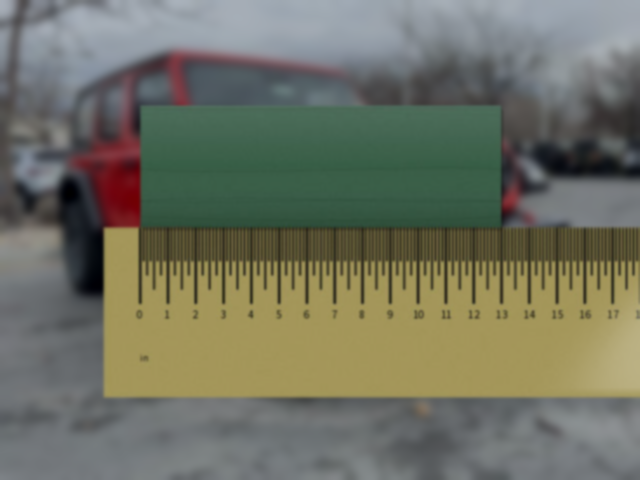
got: 13 in
